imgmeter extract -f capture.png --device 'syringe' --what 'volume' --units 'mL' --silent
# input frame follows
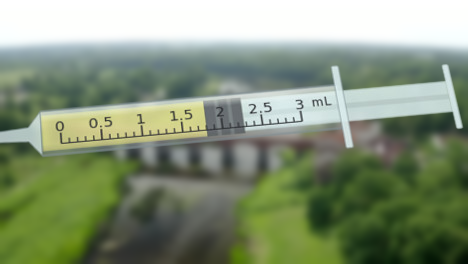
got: 1.8 mL
